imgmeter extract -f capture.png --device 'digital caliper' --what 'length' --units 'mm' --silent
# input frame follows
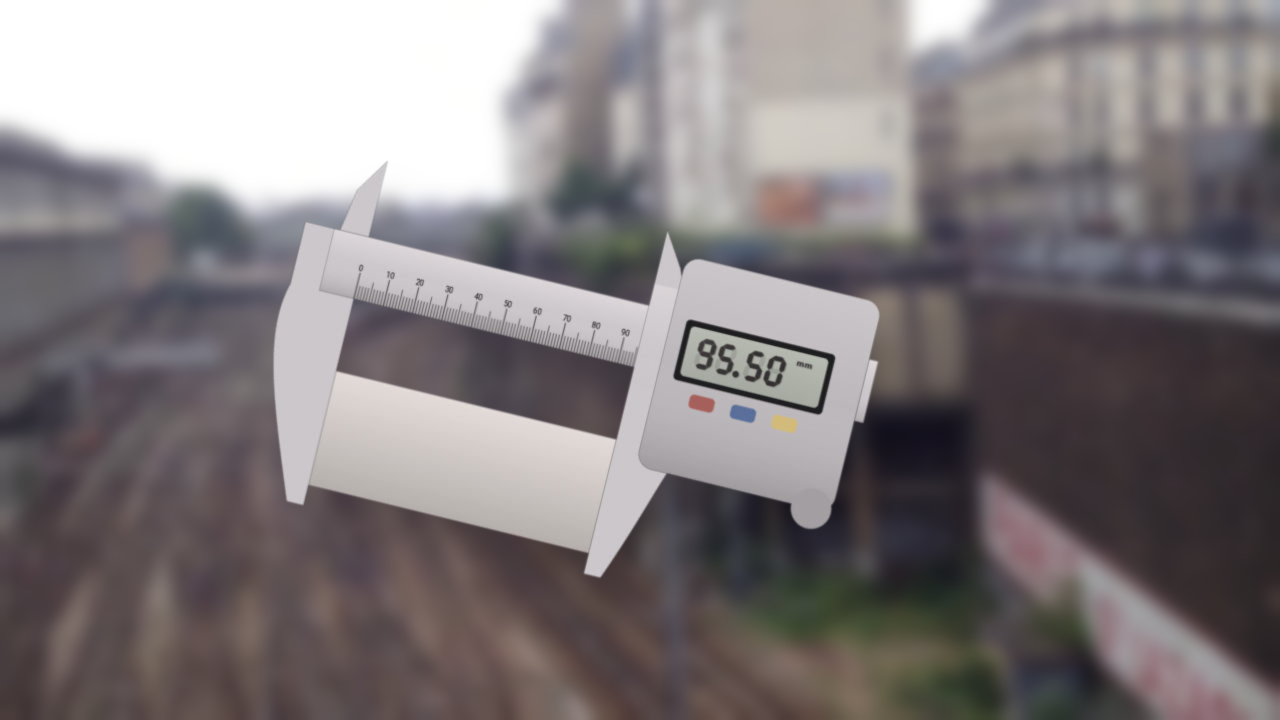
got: 95.50 mm
